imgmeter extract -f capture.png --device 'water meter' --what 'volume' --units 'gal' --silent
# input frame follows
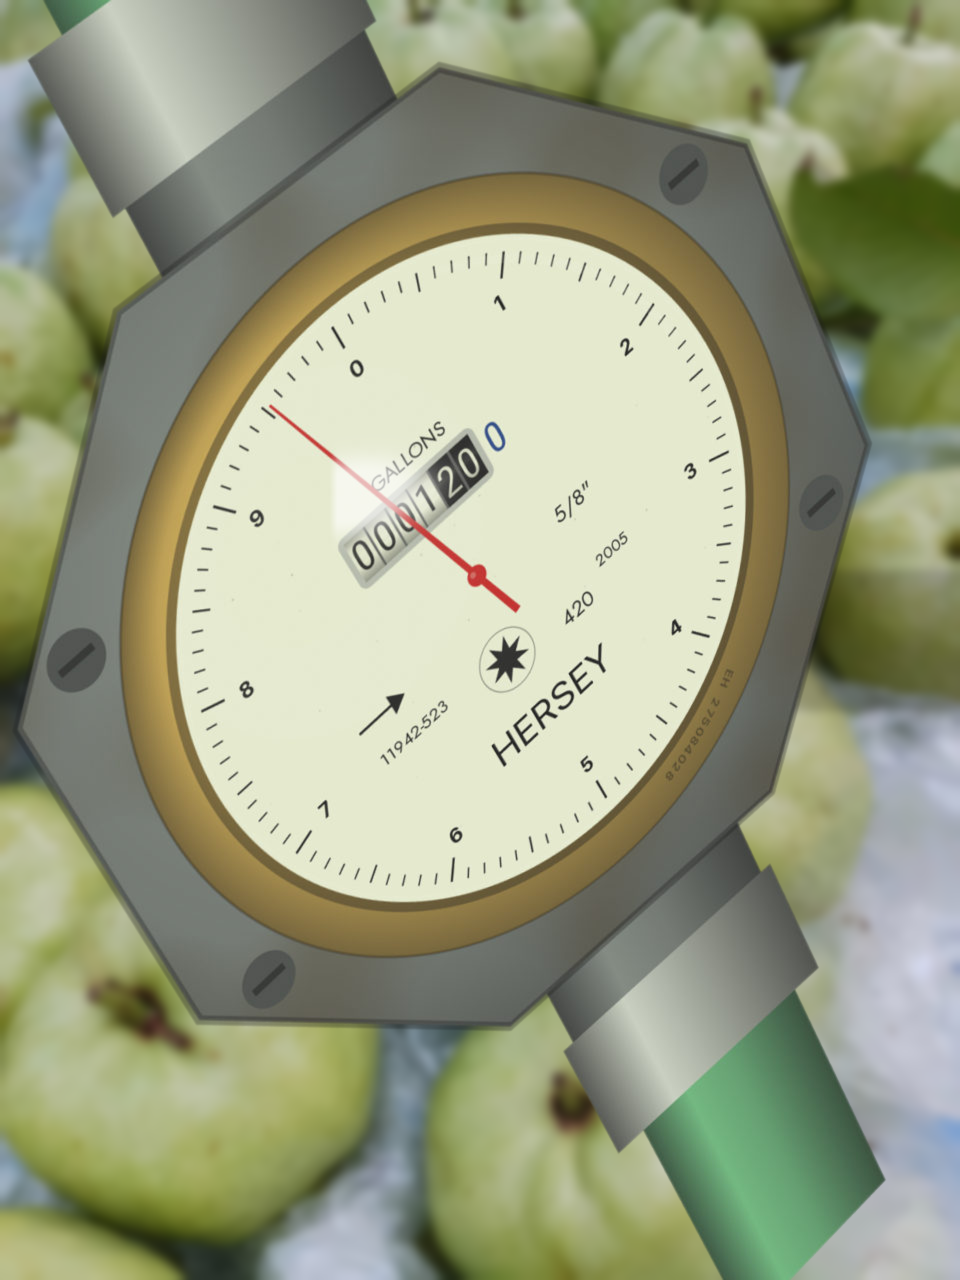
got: 1199.5 gal
